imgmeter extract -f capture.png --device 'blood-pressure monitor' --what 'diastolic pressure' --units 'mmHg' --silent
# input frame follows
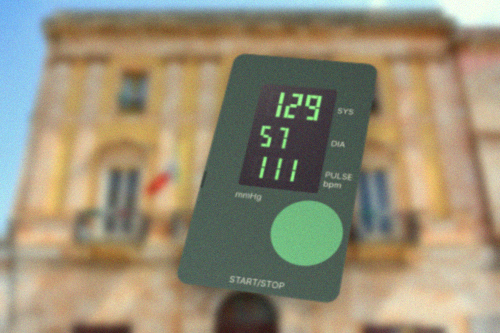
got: 57 mmHg
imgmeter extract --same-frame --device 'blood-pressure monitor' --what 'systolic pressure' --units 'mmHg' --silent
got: 129 mmHg
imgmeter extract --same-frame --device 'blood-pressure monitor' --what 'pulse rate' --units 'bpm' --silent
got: 111 bpm
